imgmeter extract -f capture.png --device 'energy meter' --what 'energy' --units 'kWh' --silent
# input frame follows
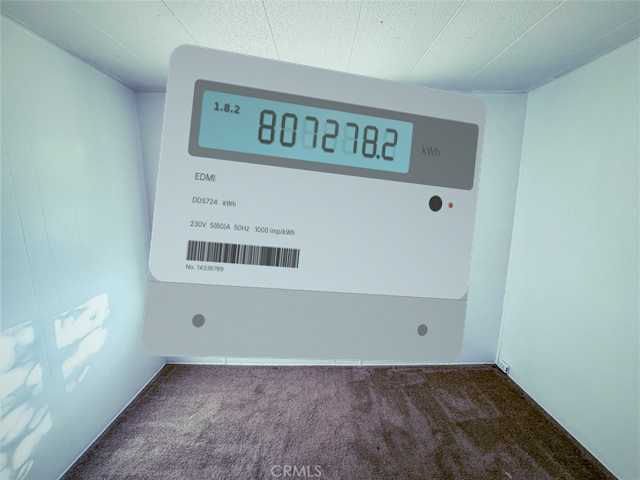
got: 807278.2 kWh
